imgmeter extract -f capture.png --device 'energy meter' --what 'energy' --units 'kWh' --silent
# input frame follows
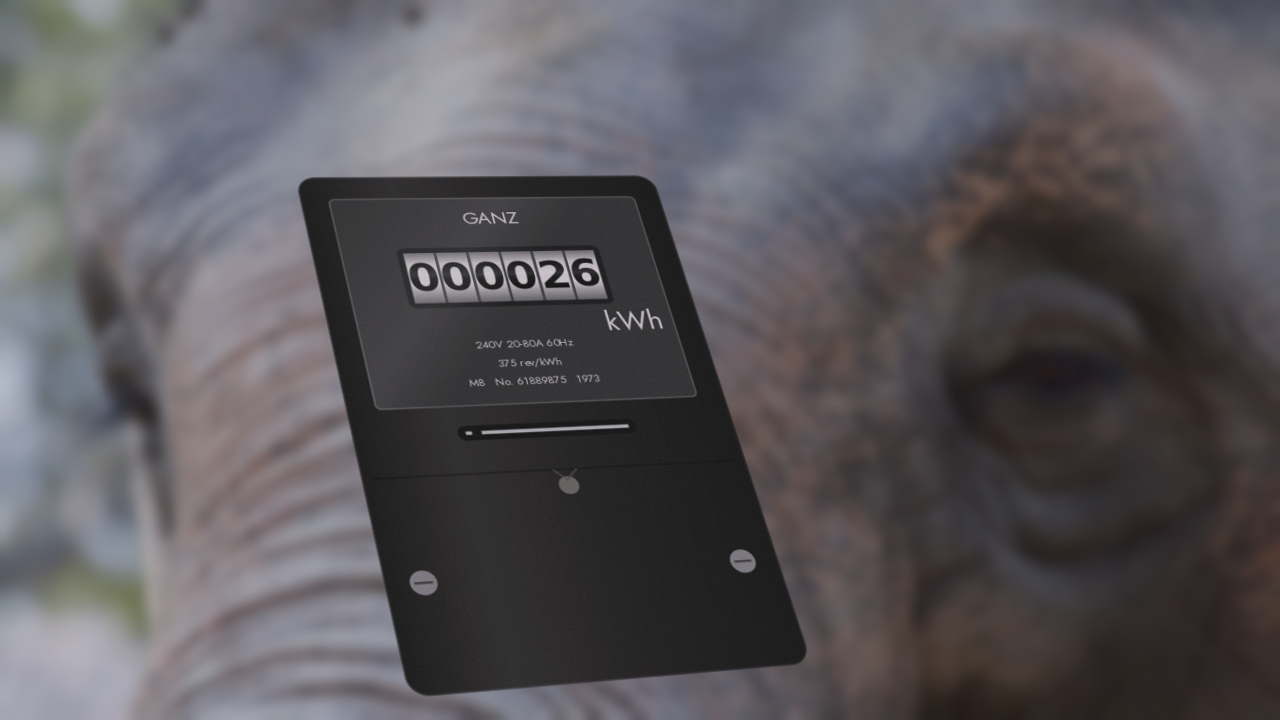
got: 26 kWh
